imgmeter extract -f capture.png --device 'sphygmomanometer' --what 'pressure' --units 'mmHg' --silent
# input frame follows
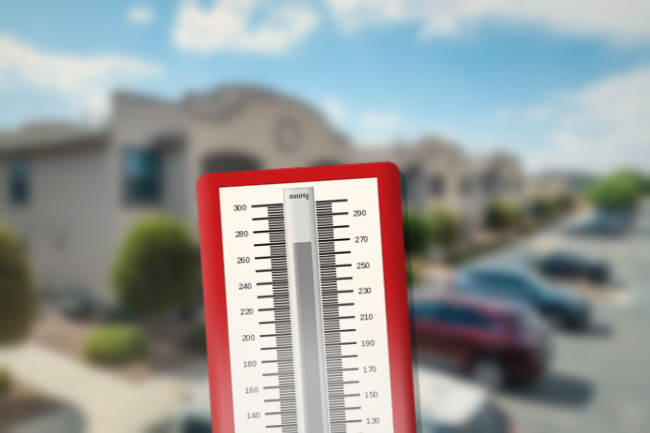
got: 270 mmHg
